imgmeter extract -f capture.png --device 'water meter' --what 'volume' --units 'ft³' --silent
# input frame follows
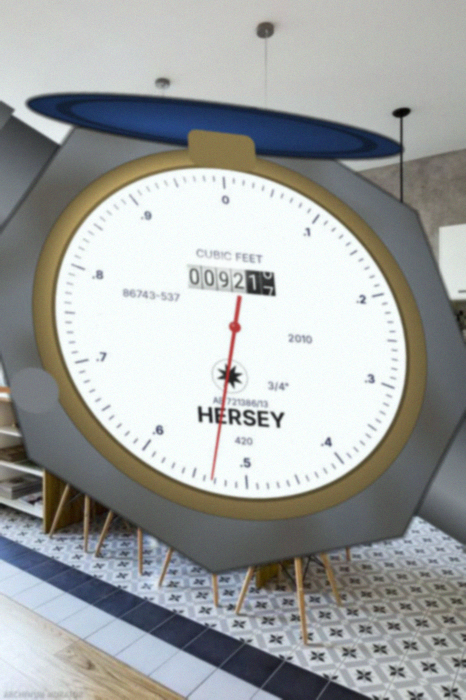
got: 9216.53 ft³
